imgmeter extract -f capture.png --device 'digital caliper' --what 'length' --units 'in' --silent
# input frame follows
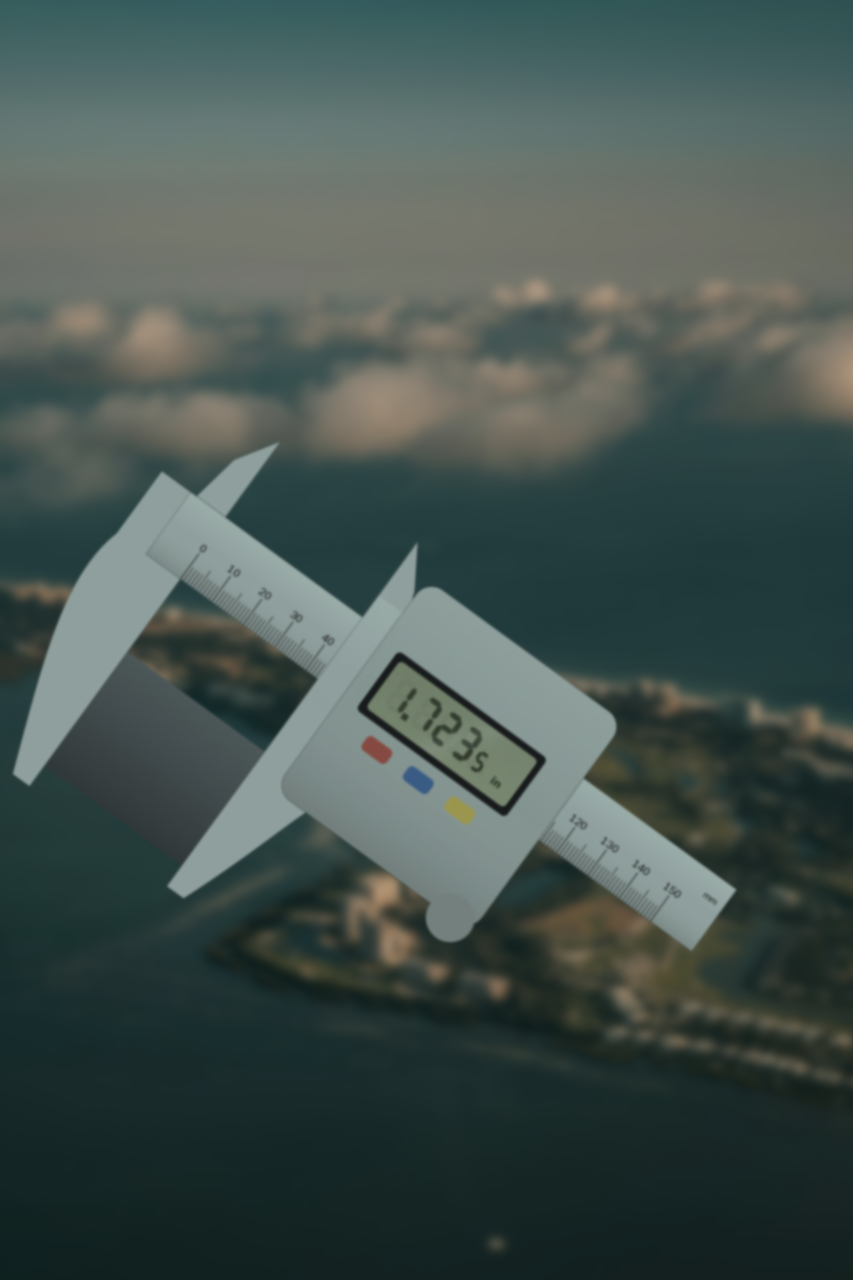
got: 1.7235 in
